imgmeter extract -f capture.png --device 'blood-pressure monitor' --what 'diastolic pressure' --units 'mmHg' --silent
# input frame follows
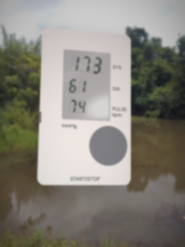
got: 61 mmHg
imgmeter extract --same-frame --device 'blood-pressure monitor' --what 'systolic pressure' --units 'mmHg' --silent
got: 173 mmHg
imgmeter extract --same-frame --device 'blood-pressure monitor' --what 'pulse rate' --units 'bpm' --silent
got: 74 bpm
